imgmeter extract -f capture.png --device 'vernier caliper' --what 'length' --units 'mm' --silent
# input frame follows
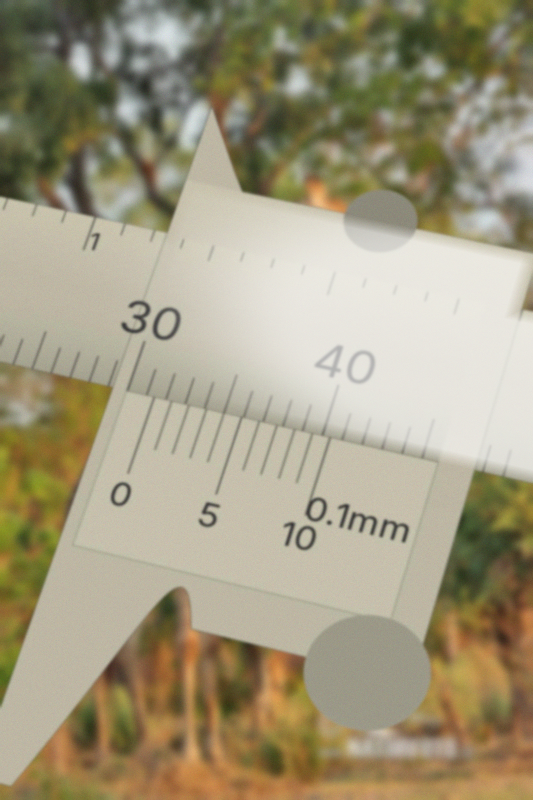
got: 31.4 mm
